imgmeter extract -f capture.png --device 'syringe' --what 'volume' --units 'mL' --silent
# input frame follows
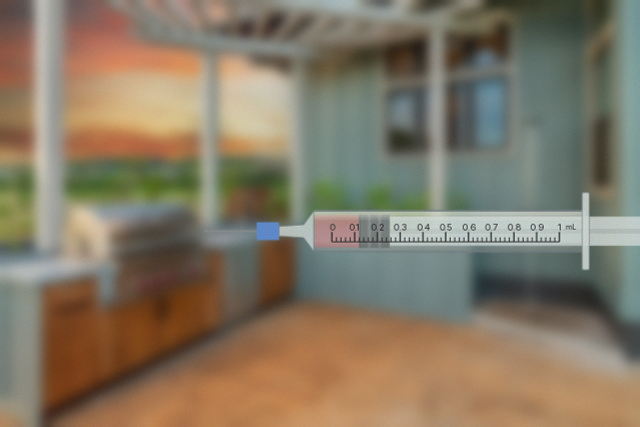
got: 0.12 mL
